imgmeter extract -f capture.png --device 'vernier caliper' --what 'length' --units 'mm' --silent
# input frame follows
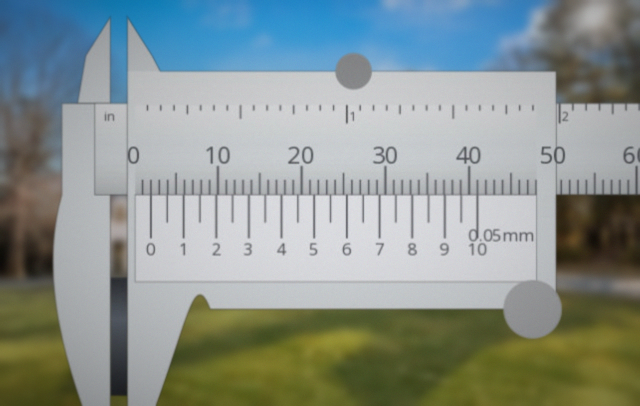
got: 2.0 mm
